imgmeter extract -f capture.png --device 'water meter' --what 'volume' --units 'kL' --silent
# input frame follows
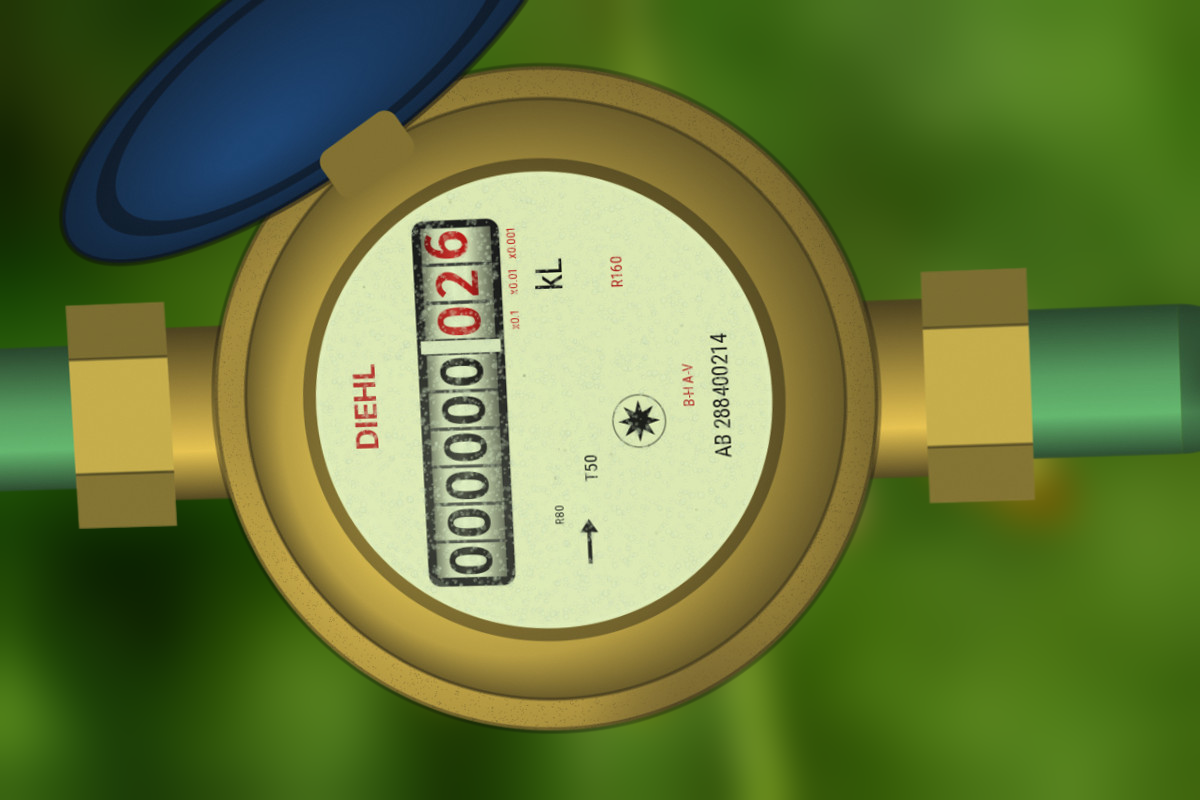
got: 0.026 kL
